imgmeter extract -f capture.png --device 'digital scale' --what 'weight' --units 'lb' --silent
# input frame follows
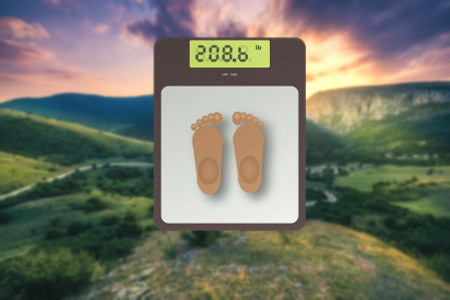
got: 208.6 lb
